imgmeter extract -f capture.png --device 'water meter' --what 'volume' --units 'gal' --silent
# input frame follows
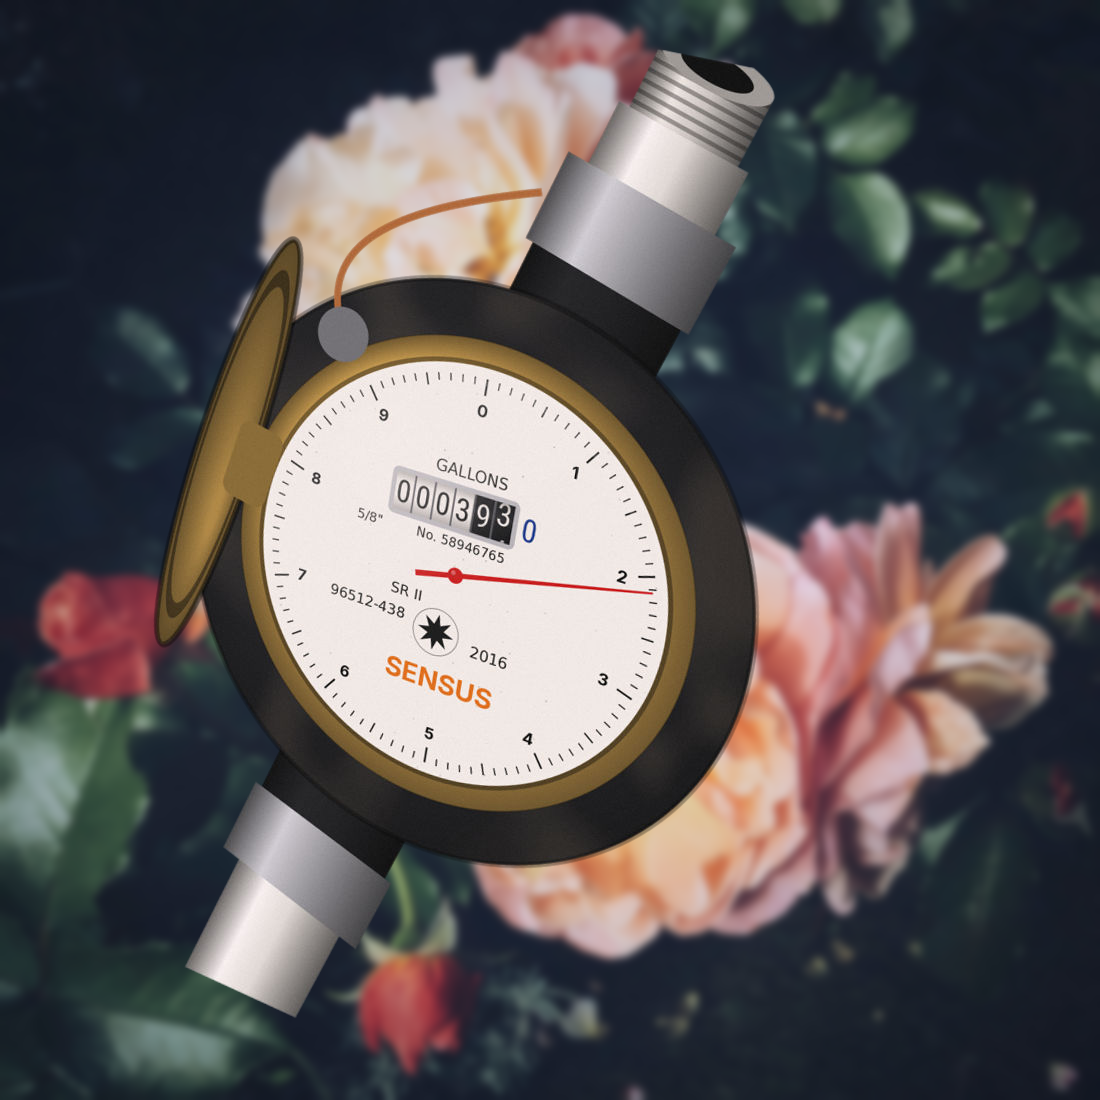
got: 3932.1 gal
